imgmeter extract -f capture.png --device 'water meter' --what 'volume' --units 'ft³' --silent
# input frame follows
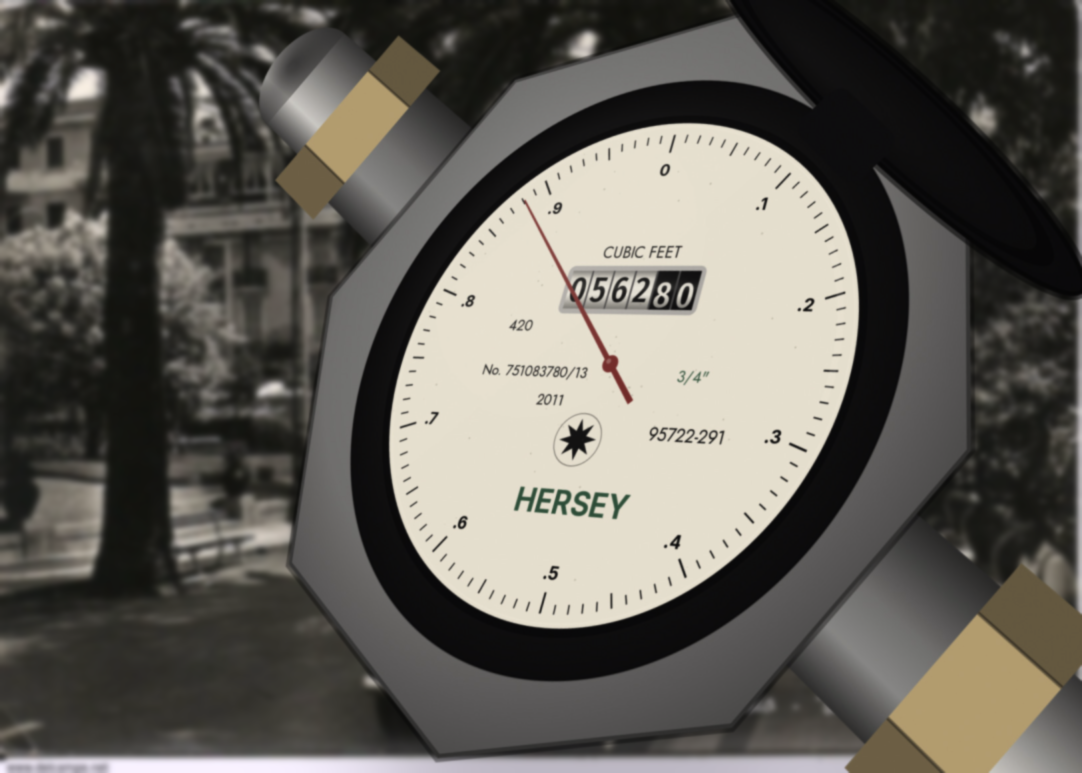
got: 56279.88 ft³
